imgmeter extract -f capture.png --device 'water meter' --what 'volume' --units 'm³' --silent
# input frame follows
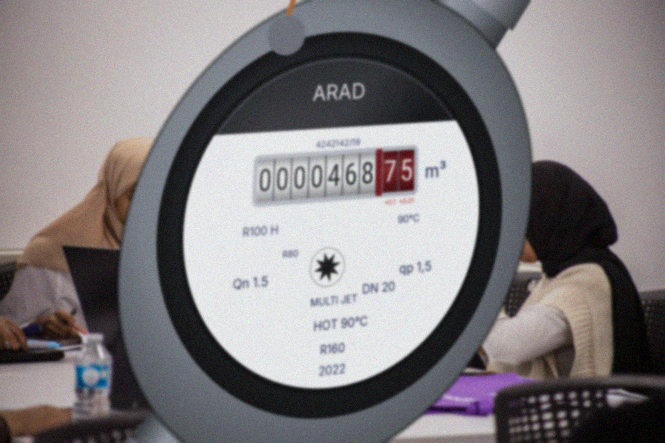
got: 468.75 m³
